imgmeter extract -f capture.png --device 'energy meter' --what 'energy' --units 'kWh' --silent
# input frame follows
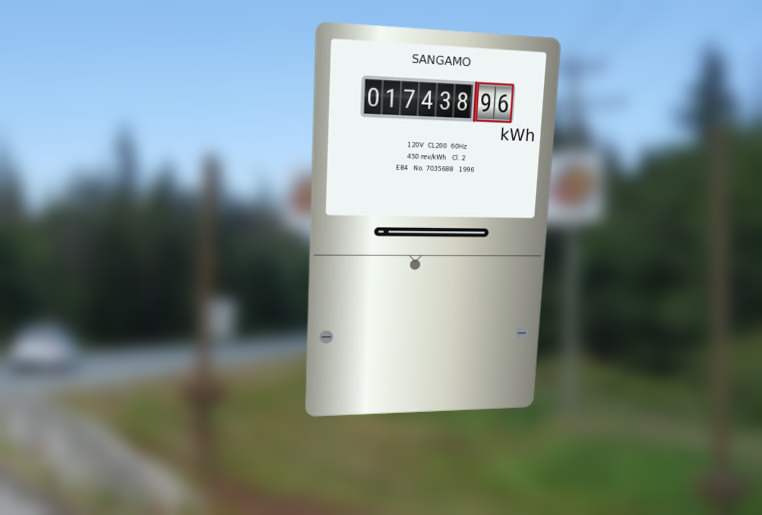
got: 17438.96 kWh
